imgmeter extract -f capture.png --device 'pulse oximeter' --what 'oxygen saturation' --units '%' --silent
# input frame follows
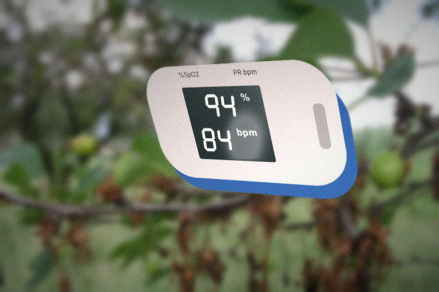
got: 94 %
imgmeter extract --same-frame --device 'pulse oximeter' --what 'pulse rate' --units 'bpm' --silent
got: 84 bpm
